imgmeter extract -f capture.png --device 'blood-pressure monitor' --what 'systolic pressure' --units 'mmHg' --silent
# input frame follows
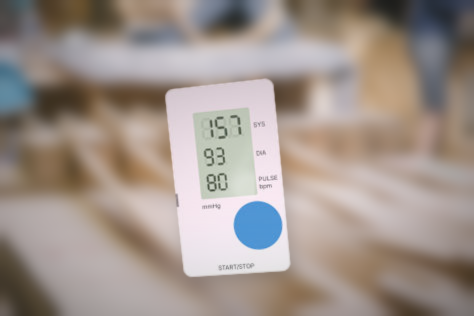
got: 157 mmHg
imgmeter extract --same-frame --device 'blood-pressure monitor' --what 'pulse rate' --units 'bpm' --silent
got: 80 bpm
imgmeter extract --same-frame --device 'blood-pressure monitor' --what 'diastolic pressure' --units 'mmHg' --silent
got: 93 mmHg
